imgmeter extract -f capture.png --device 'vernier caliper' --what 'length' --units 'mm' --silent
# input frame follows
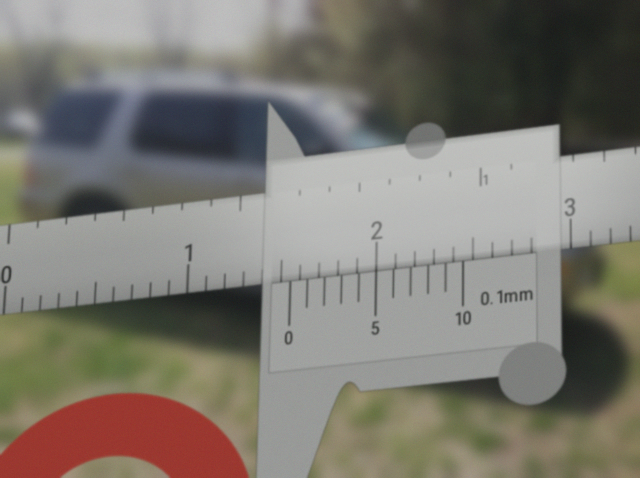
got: 15.5 mm
